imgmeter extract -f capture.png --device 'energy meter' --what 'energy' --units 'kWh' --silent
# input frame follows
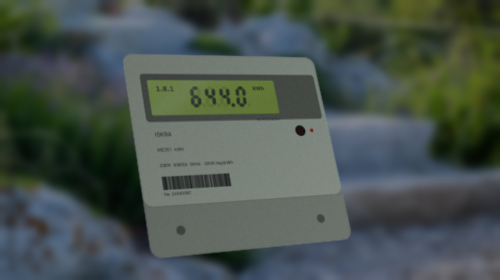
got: 644.0 kWh
